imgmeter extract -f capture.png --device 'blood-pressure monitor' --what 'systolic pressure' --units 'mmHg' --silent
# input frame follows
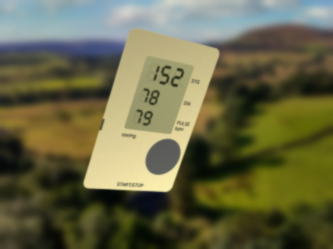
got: 152 mmHg
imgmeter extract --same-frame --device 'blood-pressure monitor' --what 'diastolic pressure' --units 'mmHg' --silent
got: 78 mmHg
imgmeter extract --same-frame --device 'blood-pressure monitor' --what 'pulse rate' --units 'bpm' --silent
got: 79 bpm
